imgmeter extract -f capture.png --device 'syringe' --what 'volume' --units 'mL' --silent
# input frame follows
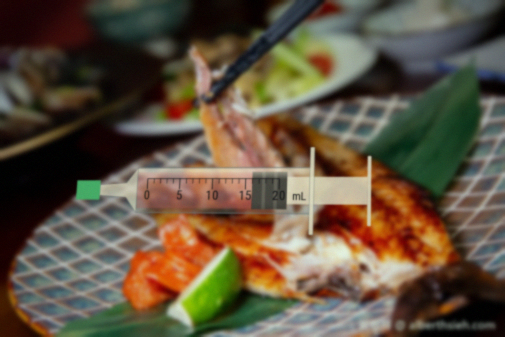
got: 16 mL
